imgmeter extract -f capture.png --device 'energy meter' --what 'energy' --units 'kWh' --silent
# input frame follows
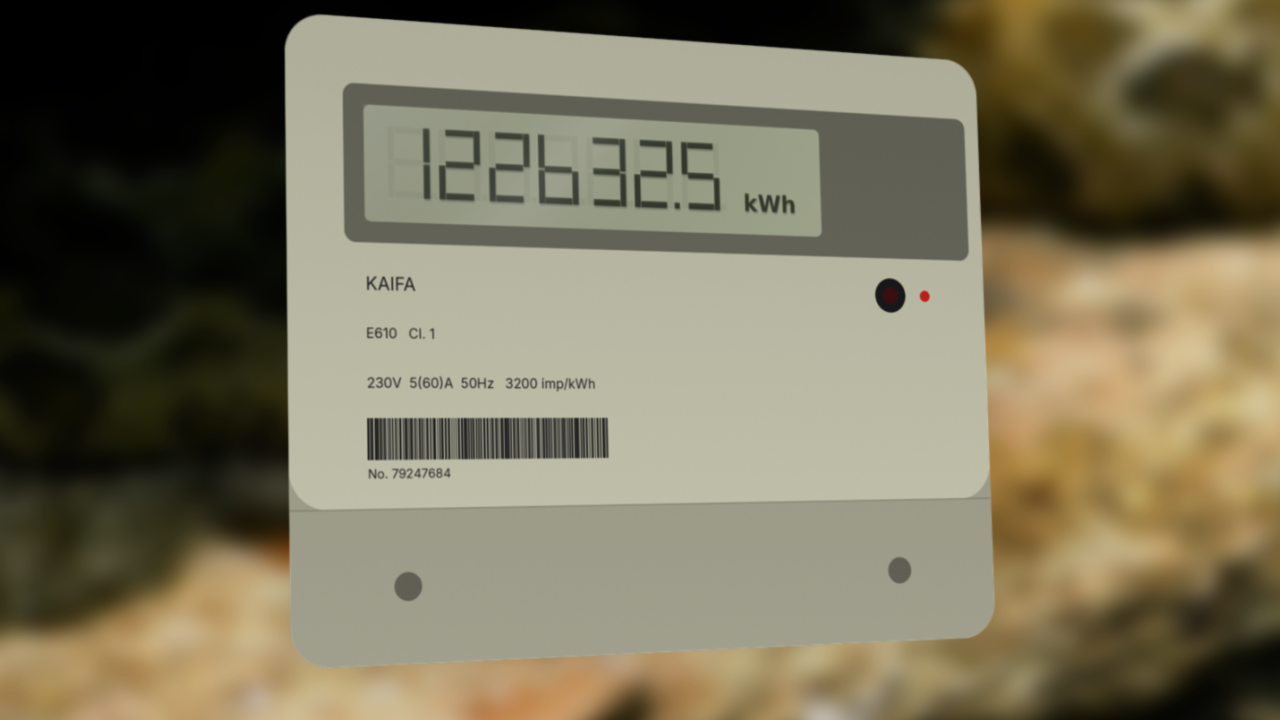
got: 122632.5 kWh
